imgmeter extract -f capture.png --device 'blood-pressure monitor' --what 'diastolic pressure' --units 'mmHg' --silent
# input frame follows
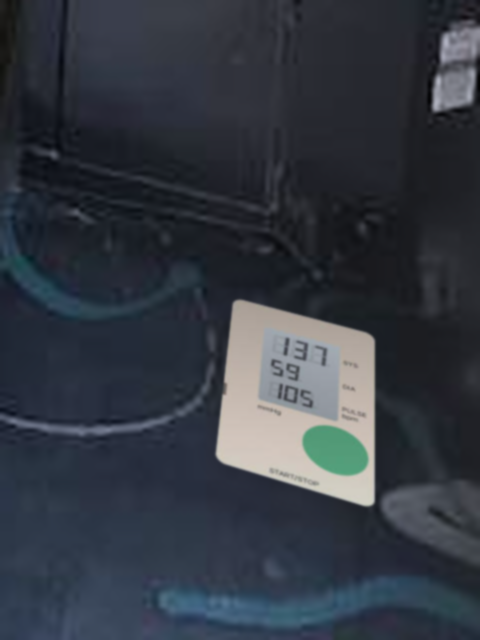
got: 59 mmHg
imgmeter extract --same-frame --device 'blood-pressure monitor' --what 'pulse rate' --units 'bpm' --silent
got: 105 bpm
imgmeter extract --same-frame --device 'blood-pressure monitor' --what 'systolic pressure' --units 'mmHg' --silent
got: 137 mmHg
